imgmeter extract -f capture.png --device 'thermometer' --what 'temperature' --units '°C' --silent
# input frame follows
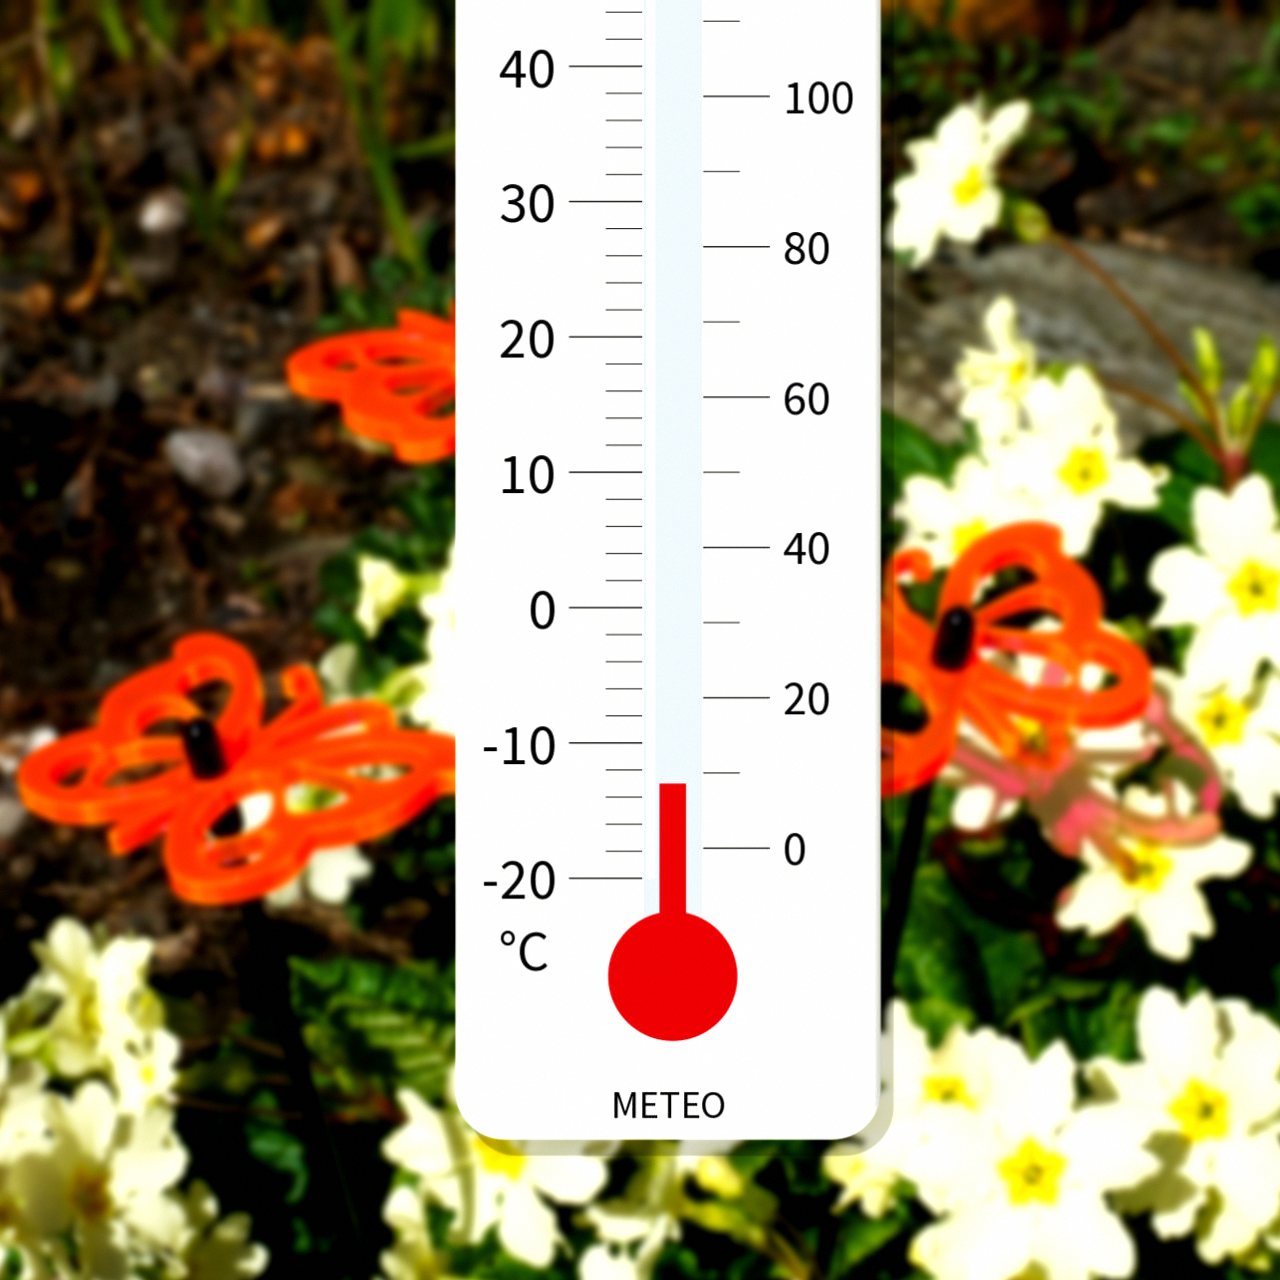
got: -13 °C
